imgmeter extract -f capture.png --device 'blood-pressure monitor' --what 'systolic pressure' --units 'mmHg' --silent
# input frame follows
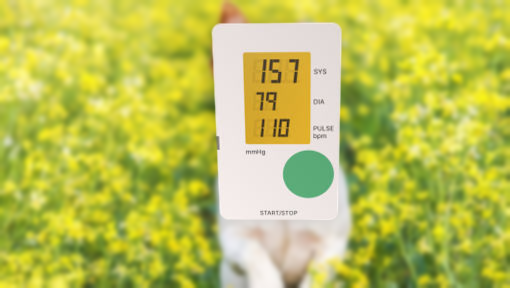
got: 157 mmHg
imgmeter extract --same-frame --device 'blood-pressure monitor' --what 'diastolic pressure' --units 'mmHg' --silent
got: 79 mmHg
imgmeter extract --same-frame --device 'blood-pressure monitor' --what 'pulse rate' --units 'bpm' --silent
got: 110 bpm
